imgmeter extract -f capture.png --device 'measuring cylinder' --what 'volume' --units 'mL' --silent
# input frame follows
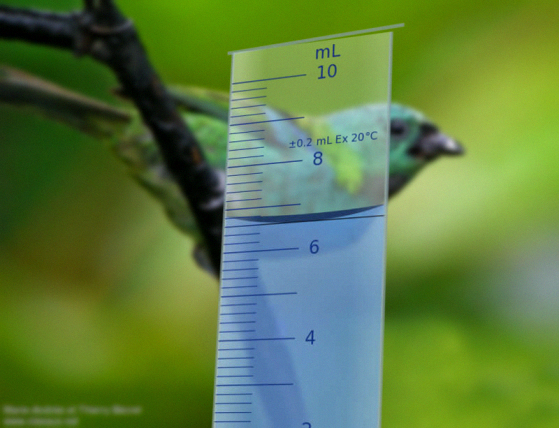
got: 6.6 mL
